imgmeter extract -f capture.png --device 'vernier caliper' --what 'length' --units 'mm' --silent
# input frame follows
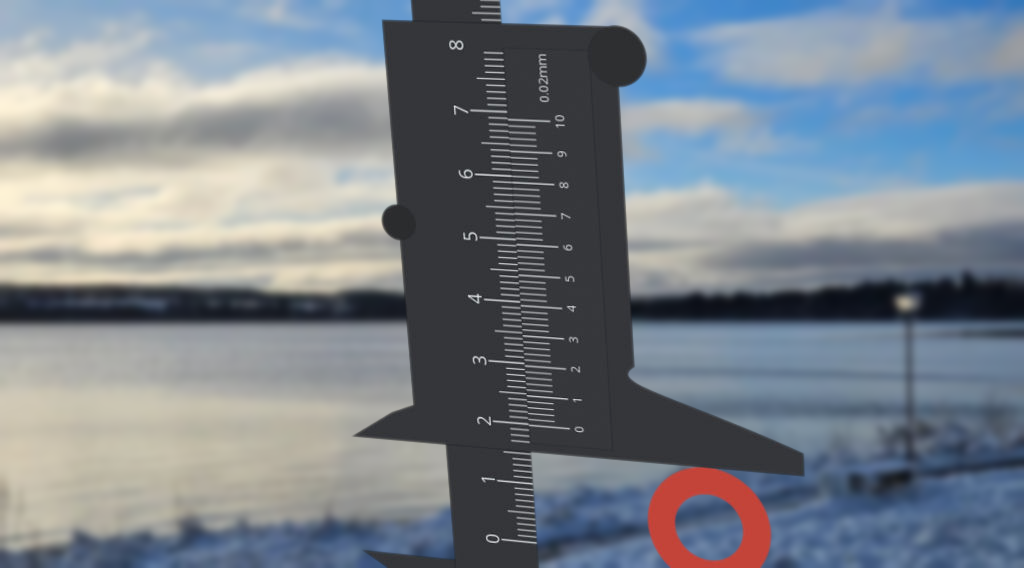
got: 19.8 mm
